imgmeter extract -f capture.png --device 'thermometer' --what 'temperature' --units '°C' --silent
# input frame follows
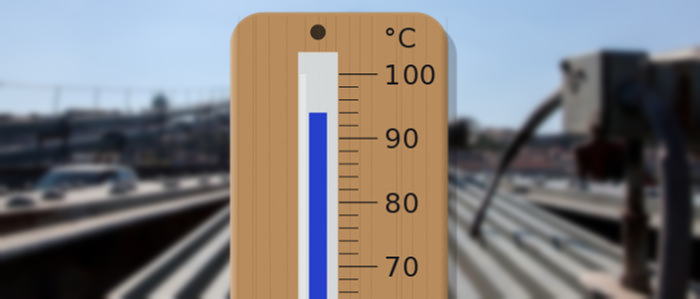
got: 94 °C
